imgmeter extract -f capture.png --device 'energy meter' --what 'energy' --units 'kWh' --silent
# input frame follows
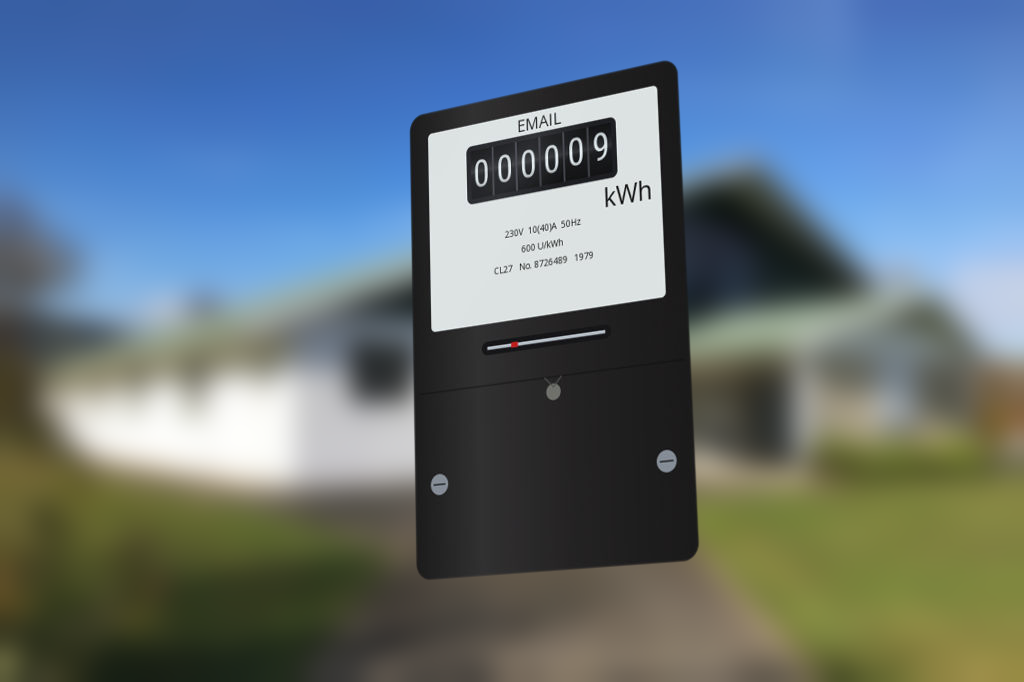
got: 9 kWh
